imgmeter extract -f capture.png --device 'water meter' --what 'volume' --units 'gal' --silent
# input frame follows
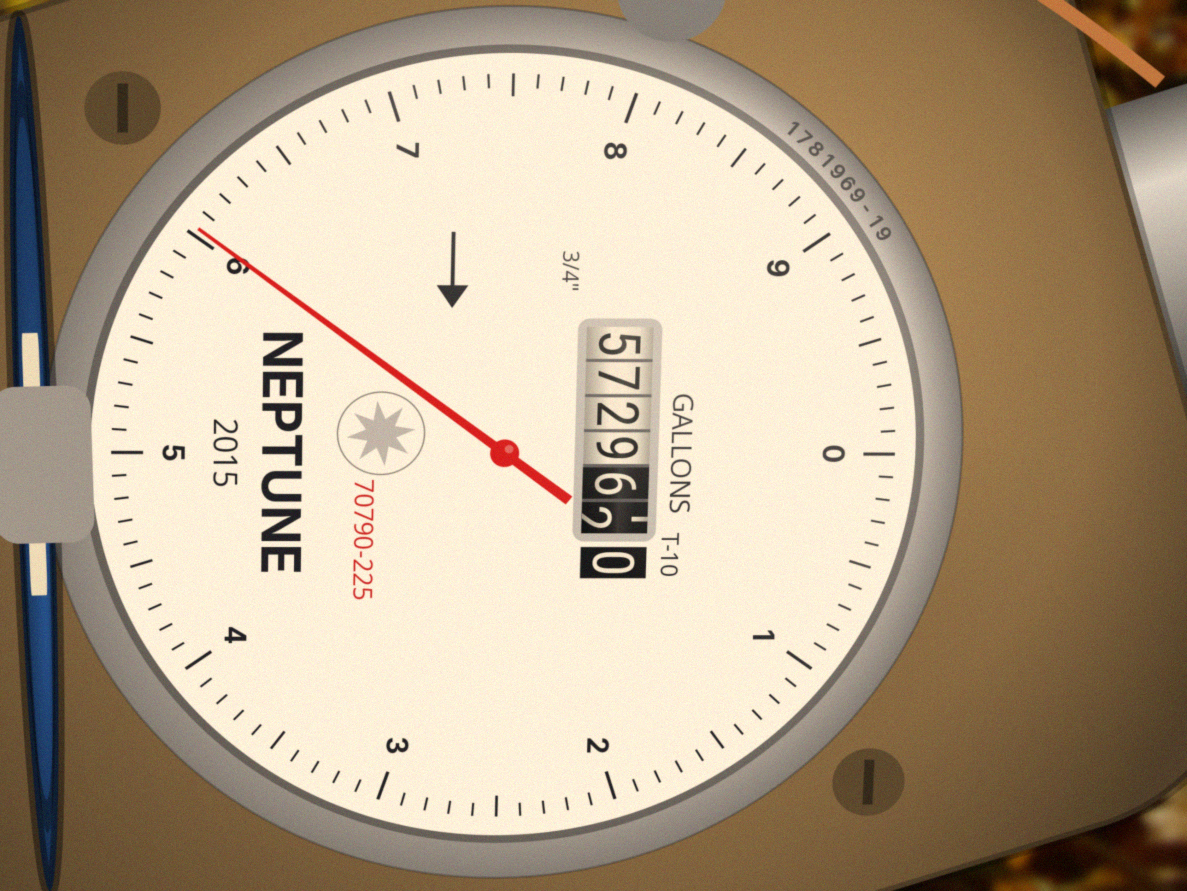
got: 5729616.0 gal
